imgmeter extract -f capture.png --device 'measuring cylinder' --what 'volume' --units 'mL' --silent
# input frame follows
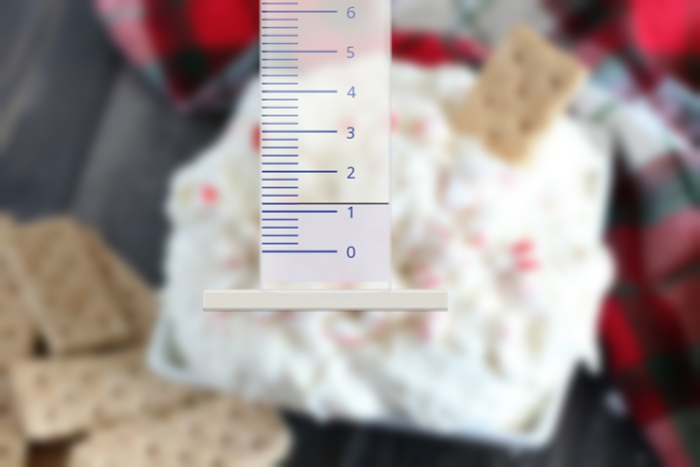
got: 1.2 mL
